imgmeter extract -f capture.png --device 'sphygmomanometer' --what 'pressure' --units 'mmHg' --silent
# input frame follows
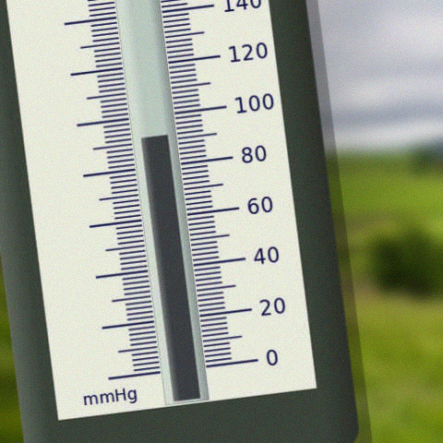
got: 92 mmHg
